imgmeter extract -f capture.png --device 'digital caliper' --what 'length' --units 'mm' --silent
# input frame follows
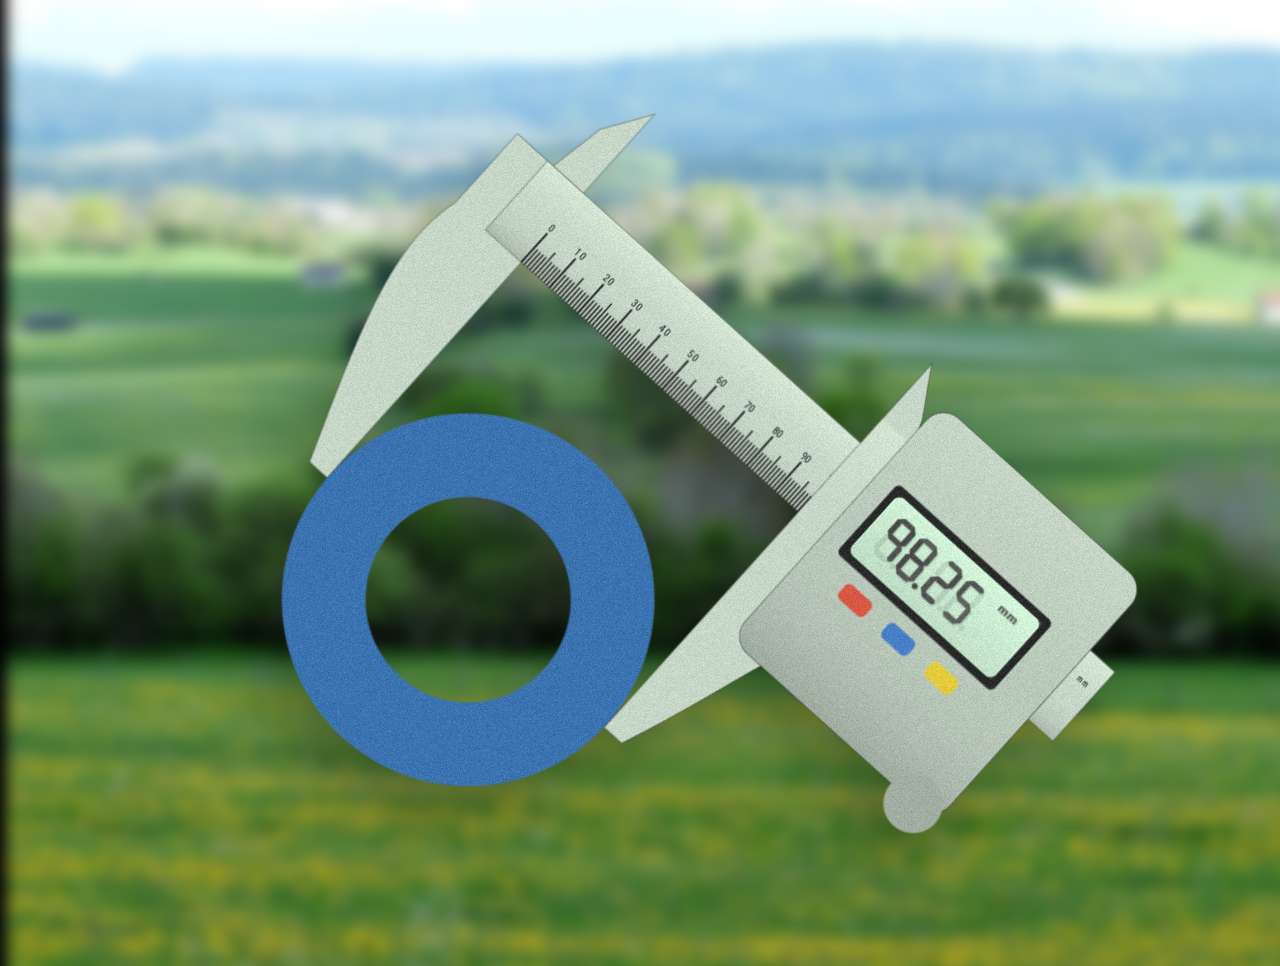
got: 98.25 mm
